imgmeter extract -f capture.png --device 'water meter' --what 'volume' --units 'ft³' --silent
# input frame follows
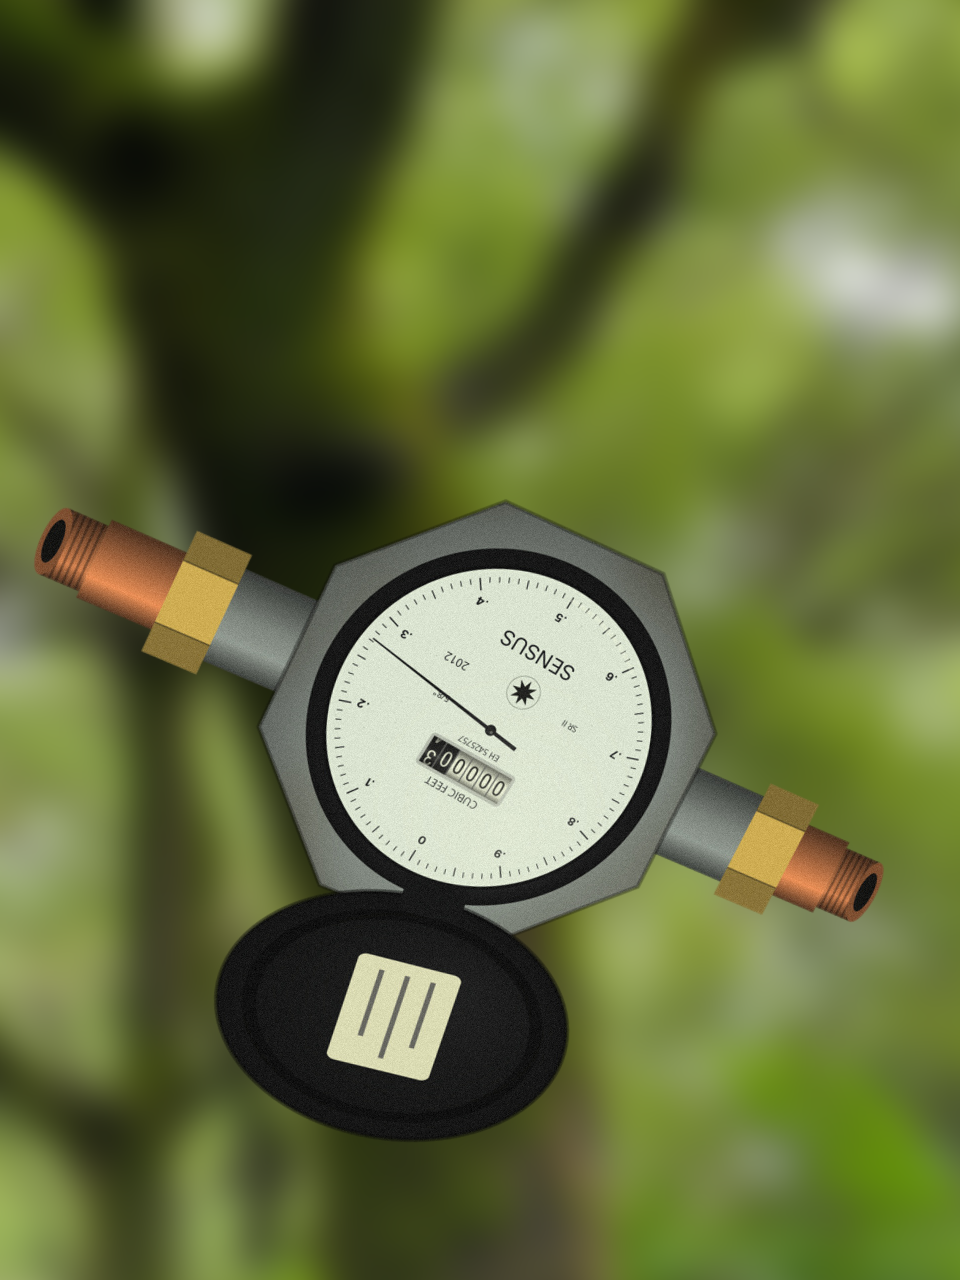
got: 3.27 ft³
